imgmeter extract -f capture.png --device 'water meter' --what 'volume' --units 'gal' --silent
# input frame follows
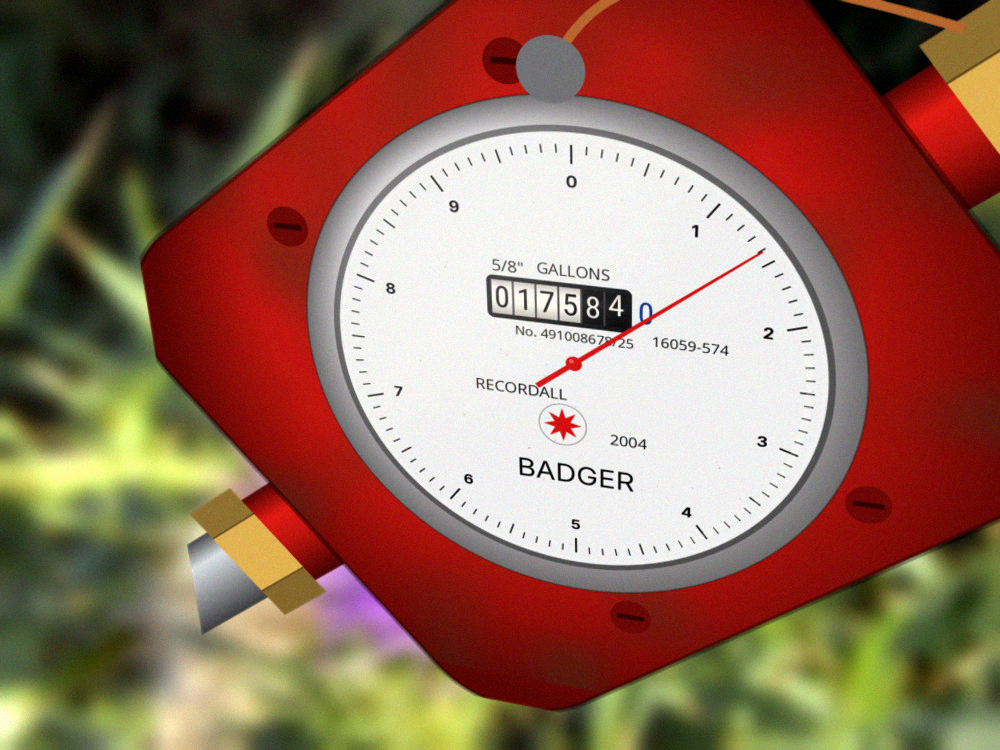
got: 175841.4 gal
